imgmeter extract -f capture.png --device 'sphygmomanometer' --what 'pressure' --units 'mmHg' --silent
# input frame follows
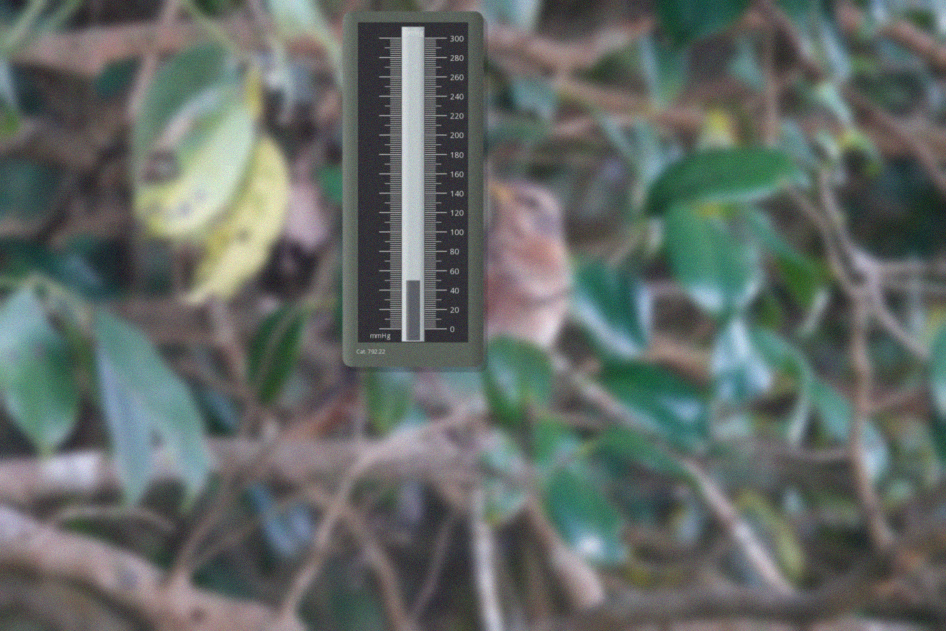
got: 50 mmHg
